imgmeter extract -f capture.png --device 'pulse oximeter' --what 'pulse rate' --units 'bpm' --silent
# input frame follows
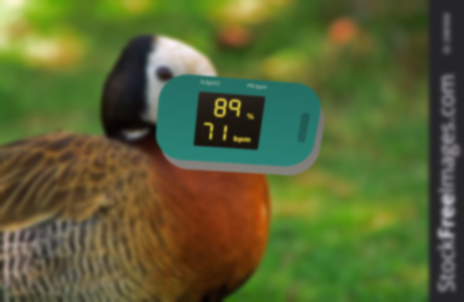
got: 71 bpm
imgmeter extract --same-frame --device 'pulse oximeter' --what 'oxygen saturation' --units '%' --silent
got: 89 %
